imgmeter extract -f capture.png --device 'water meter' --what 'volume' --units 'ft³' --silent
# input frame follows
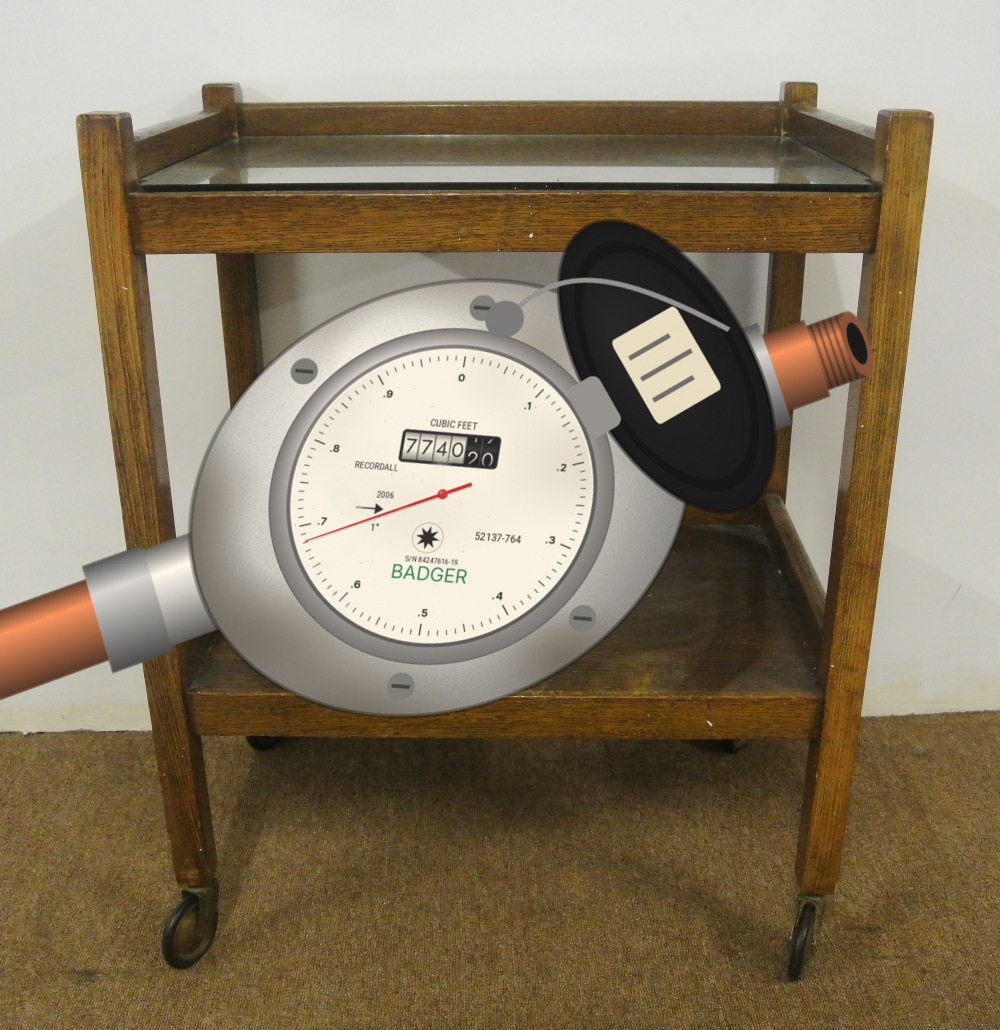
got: 774019.68 ft³
